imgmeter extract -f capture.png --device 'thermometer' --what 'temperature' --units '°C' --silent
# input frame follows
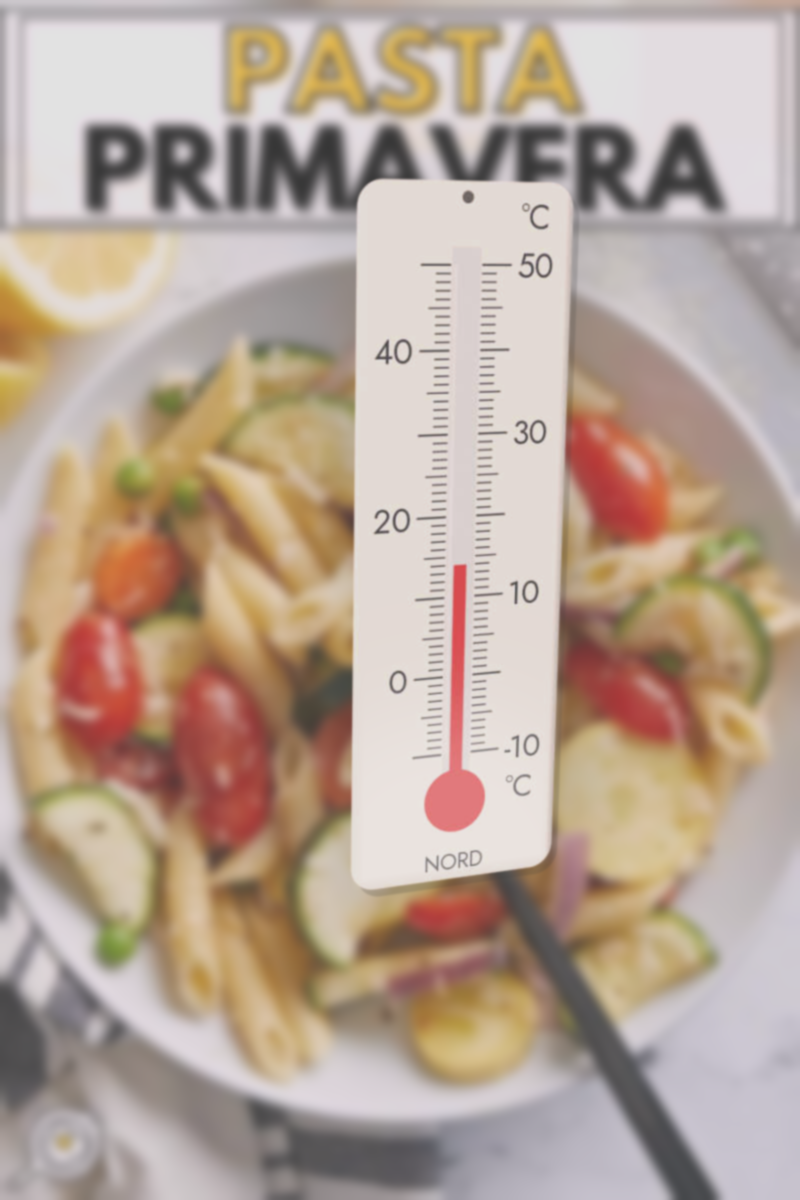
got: 14 °C
